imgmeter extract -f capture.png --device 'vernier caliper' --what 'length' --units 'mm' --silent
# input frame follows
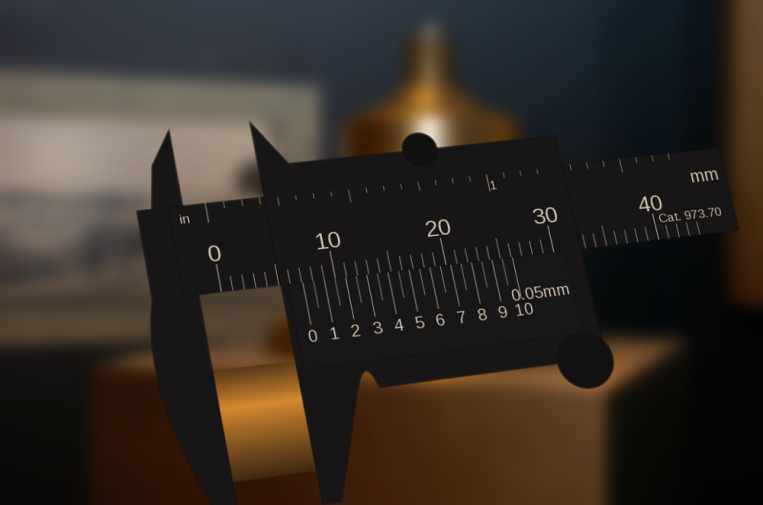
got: 7.1 mm
